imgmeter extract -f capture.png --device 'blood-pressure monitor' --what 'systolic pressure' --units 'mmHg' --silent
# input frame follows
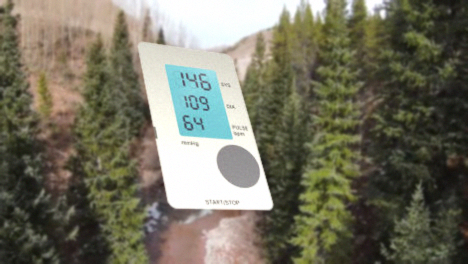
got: 146 mmHg
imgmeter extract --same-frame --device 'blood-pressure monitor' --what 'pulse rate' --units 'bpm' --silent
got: 64 bpm
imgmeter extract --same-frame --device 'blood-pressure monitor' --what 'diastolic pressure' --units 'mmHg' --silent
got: 109 mmHg
